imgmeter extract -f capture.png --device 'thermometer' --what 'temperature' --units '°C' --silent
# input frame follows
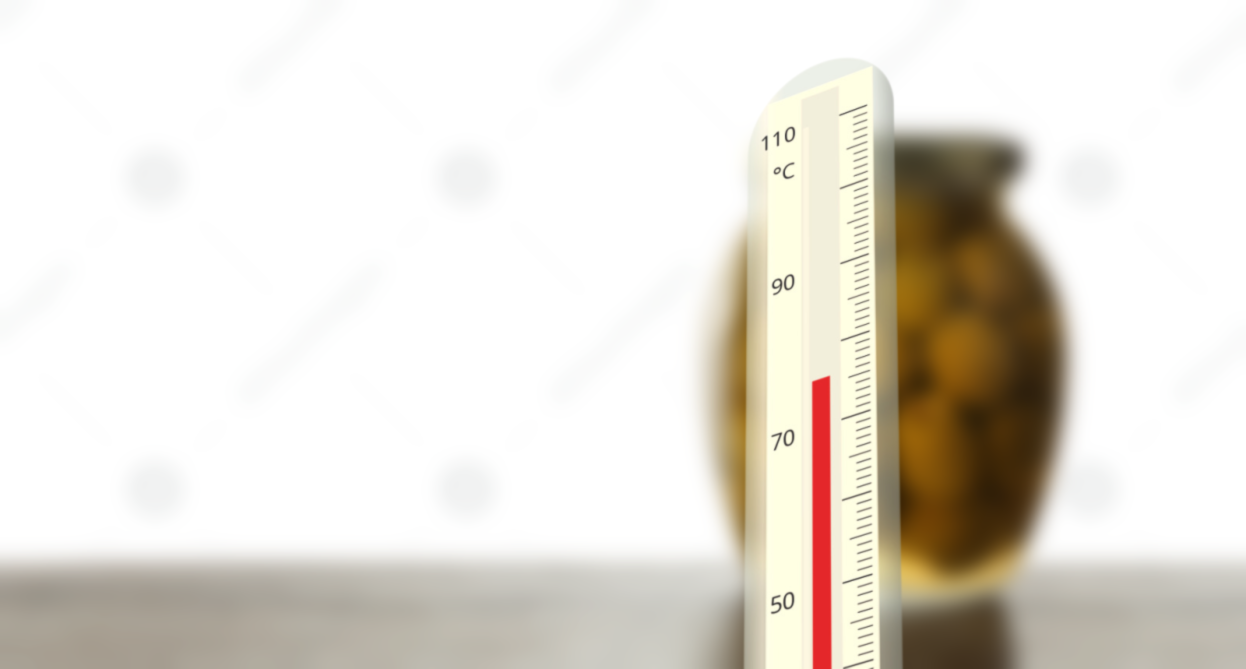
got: 76 °C
